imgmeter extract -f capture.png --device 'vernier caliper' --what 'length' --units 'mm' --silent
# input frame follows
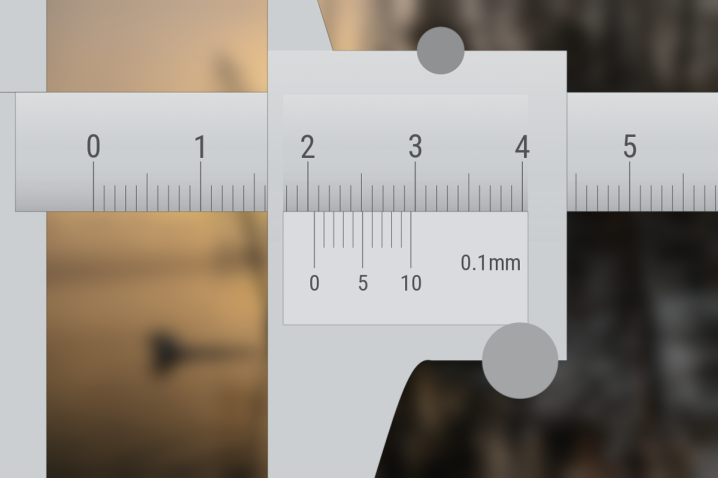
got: 20.6 mm
